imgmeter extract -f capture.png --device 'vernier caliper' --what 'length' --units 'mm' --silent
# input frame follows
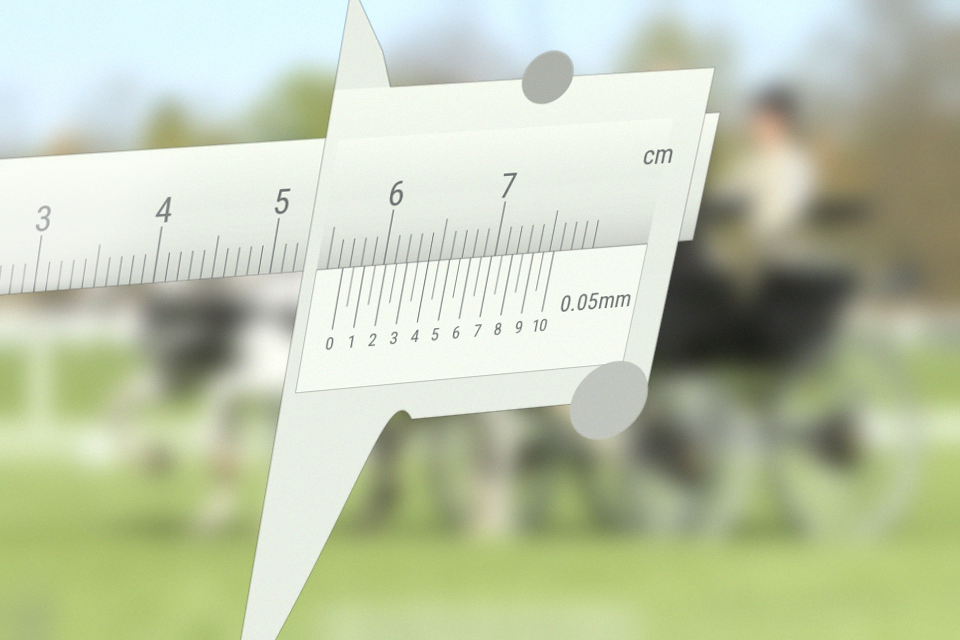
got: 56.4 mm
